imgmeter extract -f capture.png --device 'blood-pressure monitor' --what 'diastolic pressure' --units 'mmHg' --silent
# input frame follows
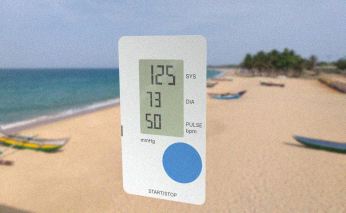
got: 73 mmHg
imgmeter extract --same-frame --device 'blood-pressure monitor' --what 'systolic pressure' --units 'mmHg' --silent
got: 125 mmHg
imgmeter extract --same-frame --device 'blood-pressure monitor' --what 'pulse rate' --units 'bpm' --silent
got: 50 bpm
